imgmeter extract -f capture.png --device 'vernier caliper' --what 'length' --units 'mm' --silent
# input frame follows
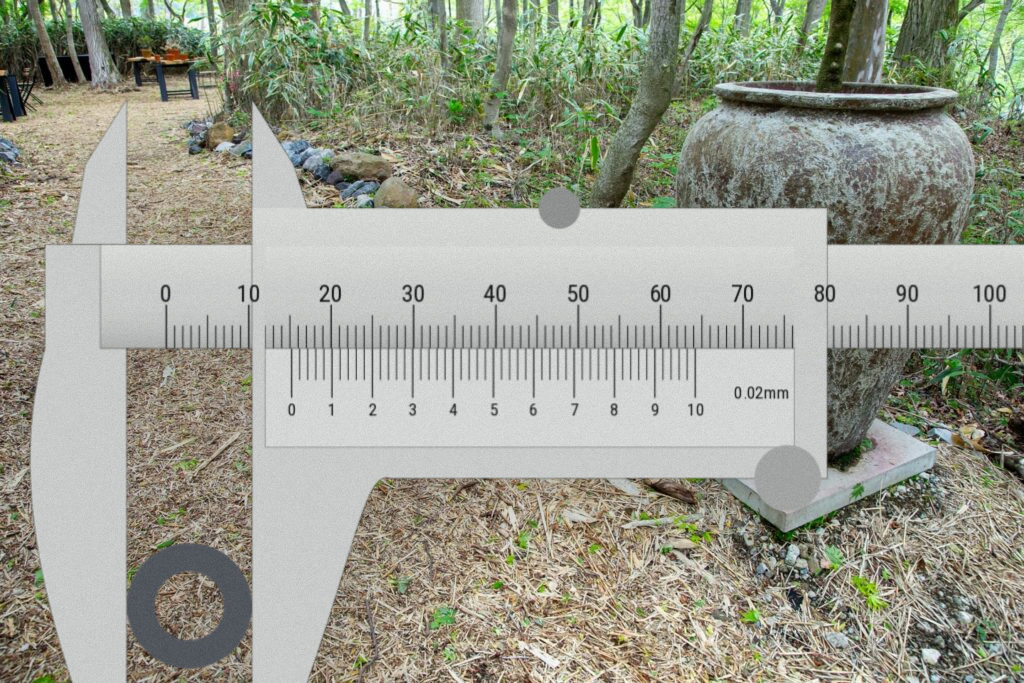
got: 15.2 mm
